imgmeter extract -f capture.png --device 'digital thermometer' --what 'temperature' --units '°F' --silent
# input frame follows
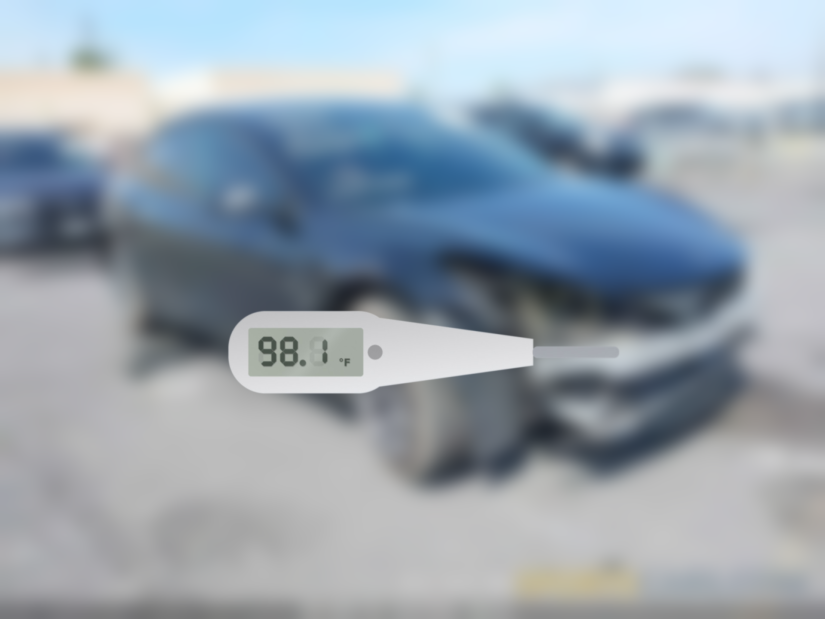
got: 98.1 °F
